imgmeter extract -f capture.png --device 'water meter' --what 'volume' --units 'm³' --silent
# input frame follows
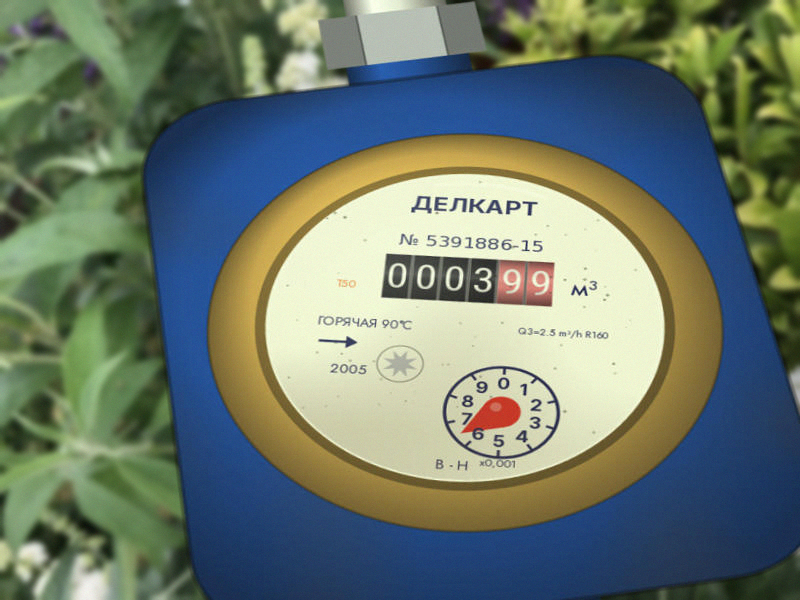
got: 3.996 m³
